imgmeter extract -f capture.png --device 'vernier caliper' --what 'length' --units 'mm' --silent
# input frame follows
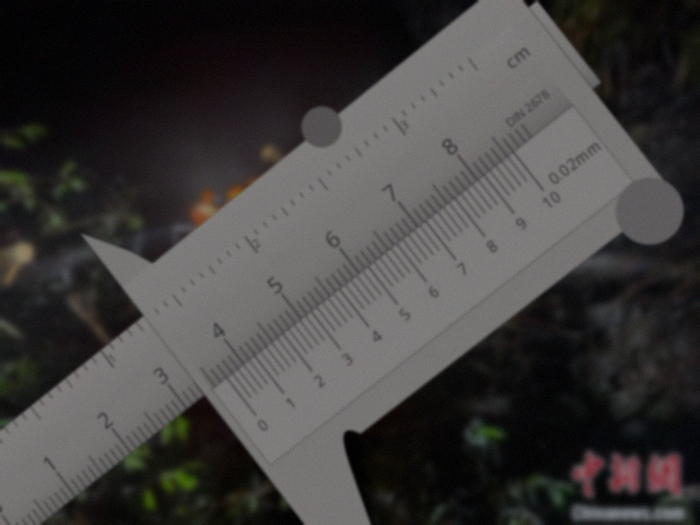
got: 37.0 mm
